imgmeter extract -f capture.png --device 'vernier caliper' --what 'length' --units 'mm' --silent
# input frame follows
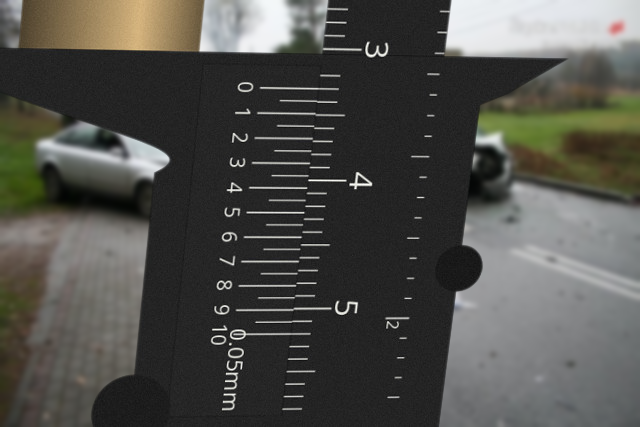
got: 33.0 mm
